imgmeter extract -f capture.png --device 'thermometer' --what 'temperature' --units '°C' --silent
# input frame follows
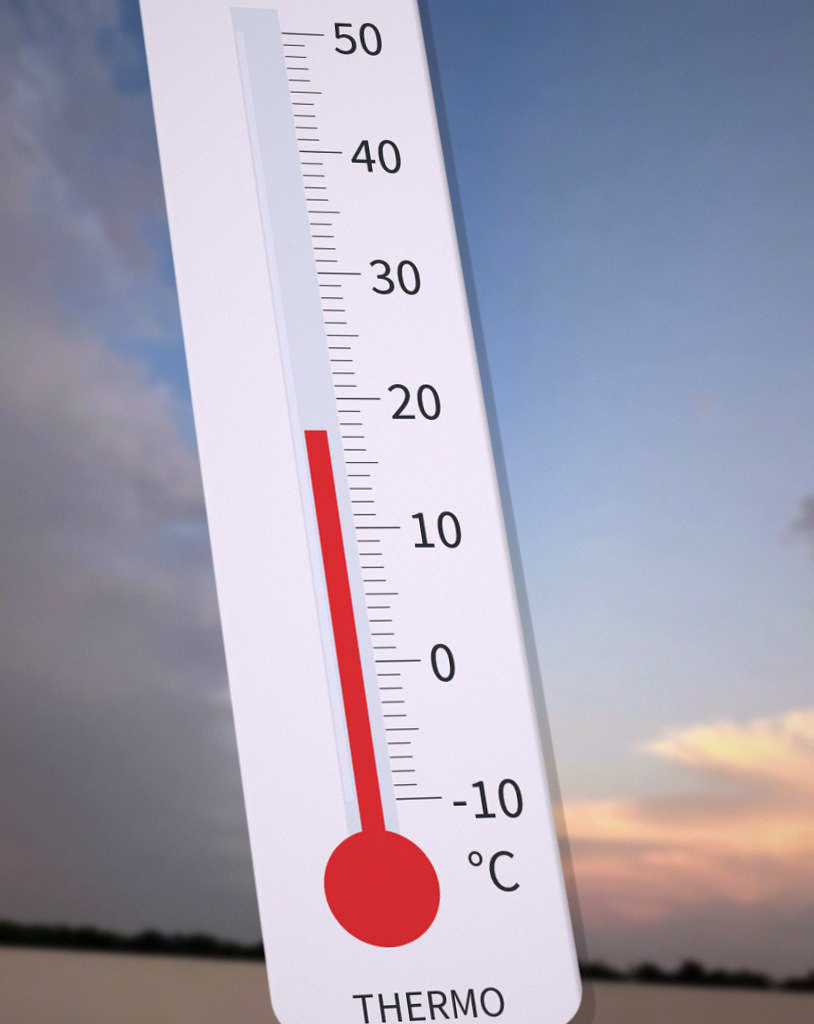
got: 17.5 °C
